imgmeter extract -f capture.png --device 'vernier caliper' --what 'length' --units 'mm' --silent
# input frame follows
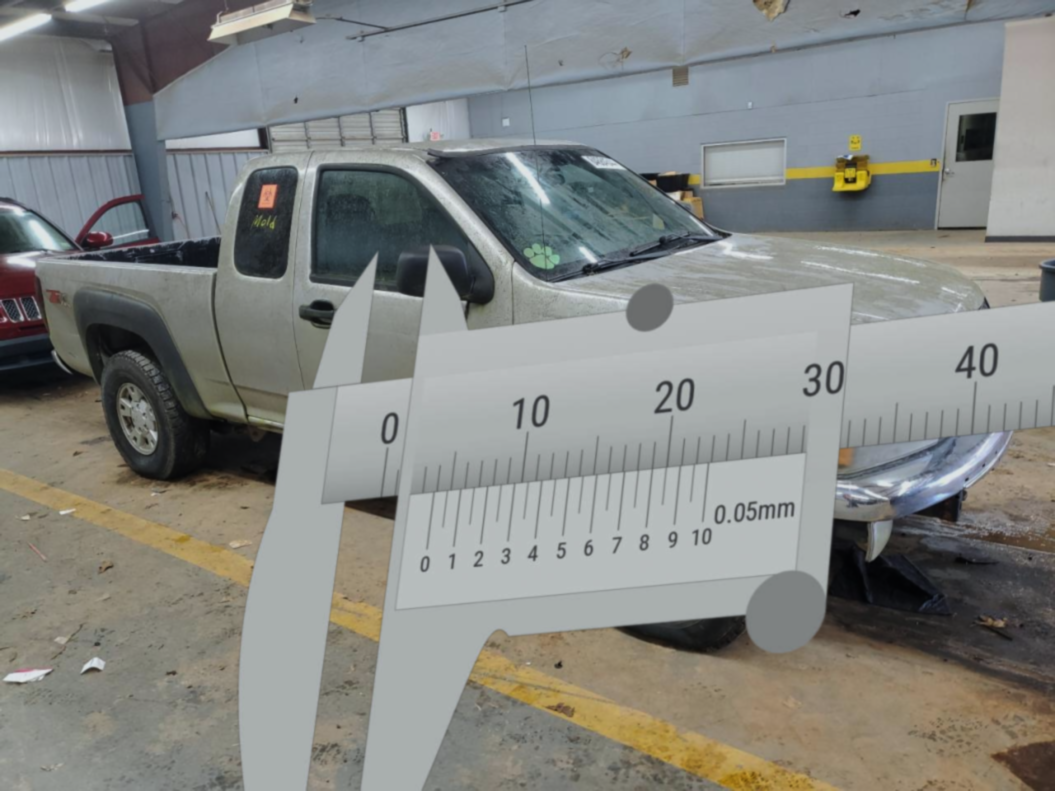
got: 3.8 mm
